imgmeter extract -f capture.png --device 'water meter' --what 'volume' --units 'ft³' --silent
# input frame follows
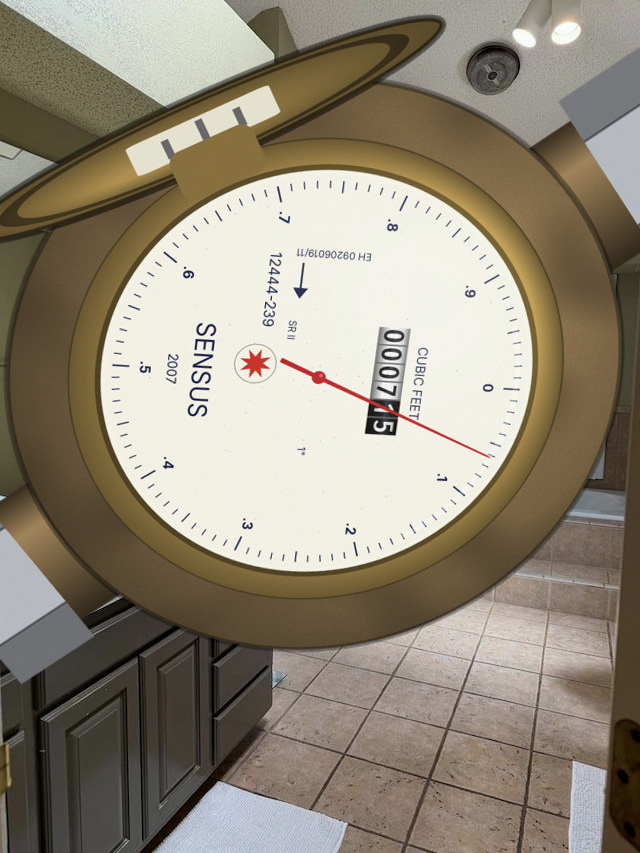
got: 715.06 ft³
